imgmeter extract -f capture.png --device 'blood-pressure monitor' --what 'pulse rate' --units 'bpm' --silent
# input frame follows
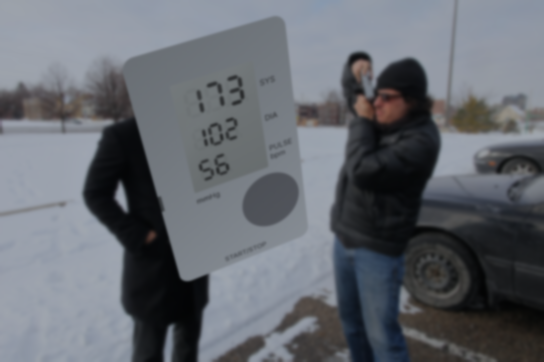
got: 56 bpm
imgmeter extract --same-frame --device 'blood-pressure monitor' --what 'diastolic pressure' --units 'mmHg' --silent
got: 102 mmHg
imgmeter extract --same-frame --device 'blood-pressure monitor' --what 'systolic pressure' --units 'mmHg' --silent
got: 173 mmHg
